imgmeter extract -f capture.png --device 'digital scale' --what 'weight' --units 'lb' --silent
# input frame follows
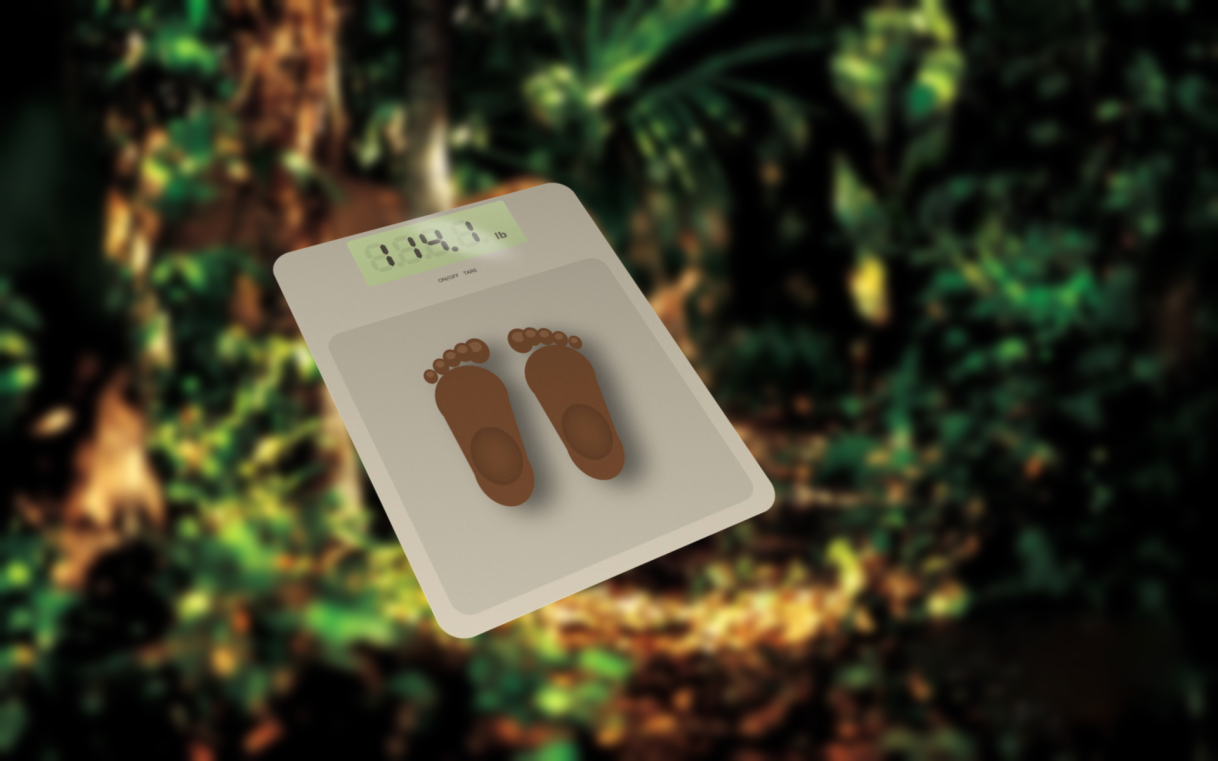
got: 114.1 lb
